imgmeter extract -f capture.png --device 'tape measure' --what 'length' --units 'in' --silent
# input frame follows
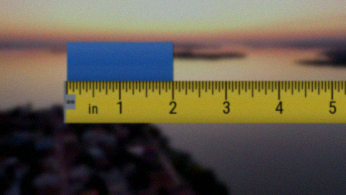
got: 2 in
